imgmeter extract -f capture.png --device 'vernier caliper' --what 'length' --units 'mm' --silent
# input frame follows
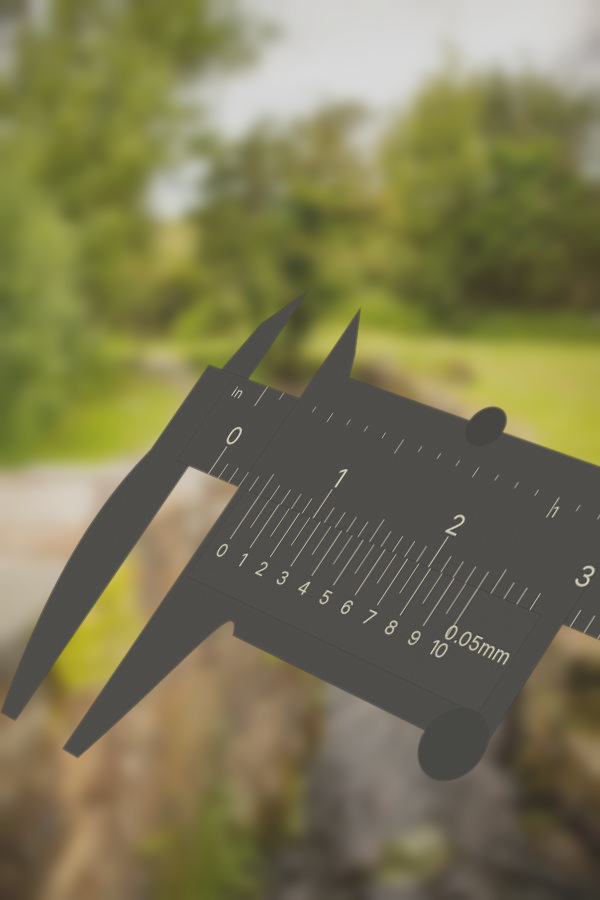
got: 5.0 mm
